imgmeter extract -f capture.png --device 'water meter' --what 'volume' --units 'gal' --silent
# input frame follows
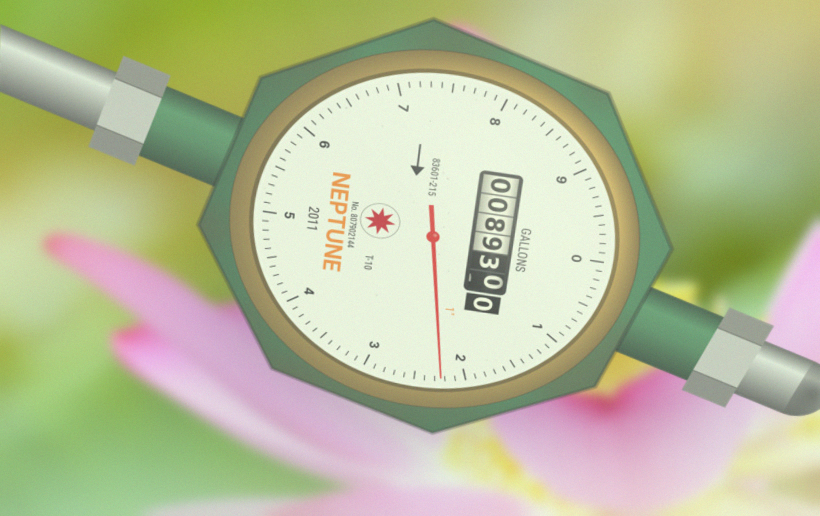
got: 89302.2 gal
